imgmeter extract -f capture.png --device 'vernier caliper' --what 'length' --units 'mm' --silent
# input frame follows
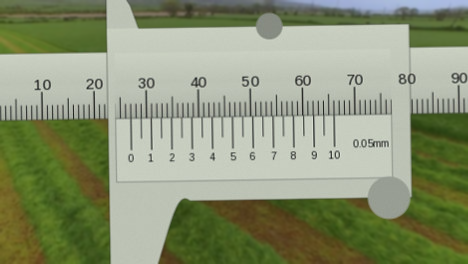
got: 27.0 mm
